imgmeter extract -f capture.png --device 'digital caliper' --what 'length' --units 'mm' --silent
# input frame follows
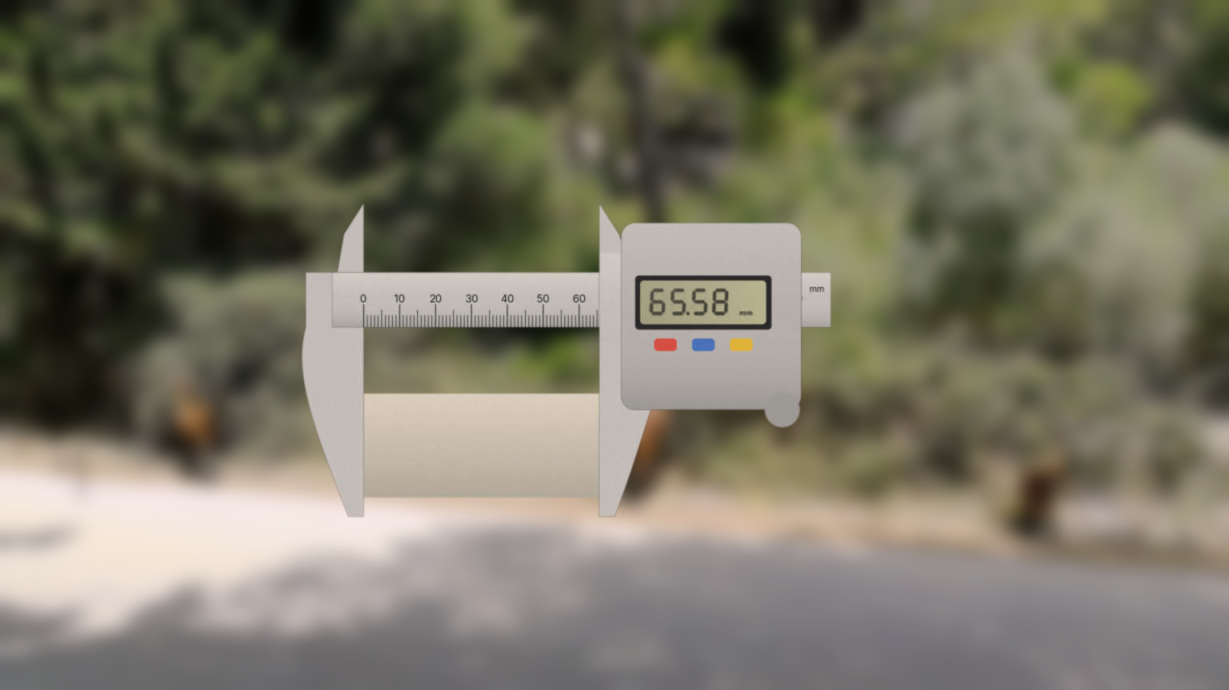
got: 65.58 mm
